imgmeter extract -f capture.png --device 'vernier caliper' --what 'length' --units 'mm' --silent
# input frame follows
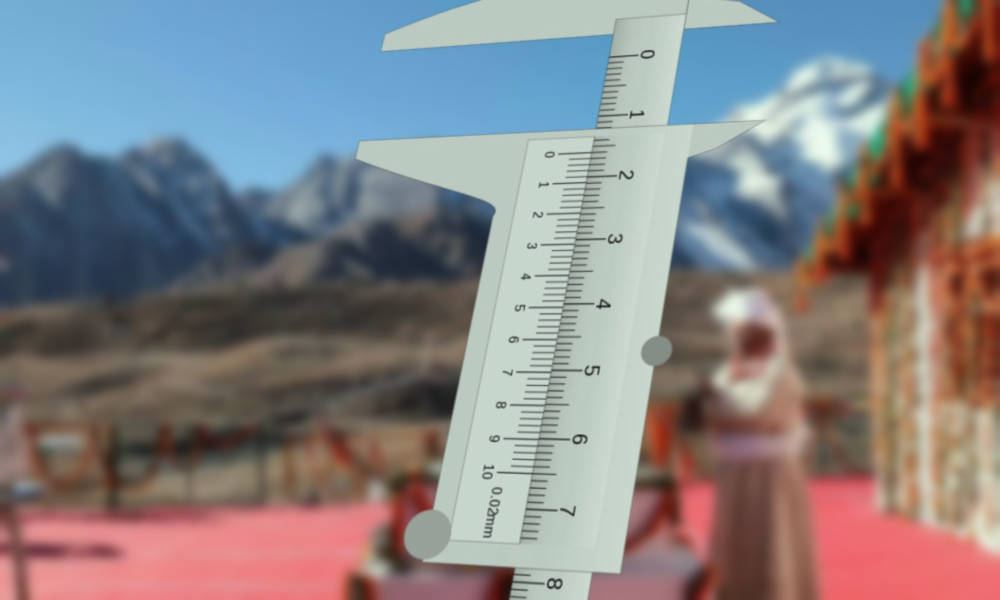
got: 16.0 mm
